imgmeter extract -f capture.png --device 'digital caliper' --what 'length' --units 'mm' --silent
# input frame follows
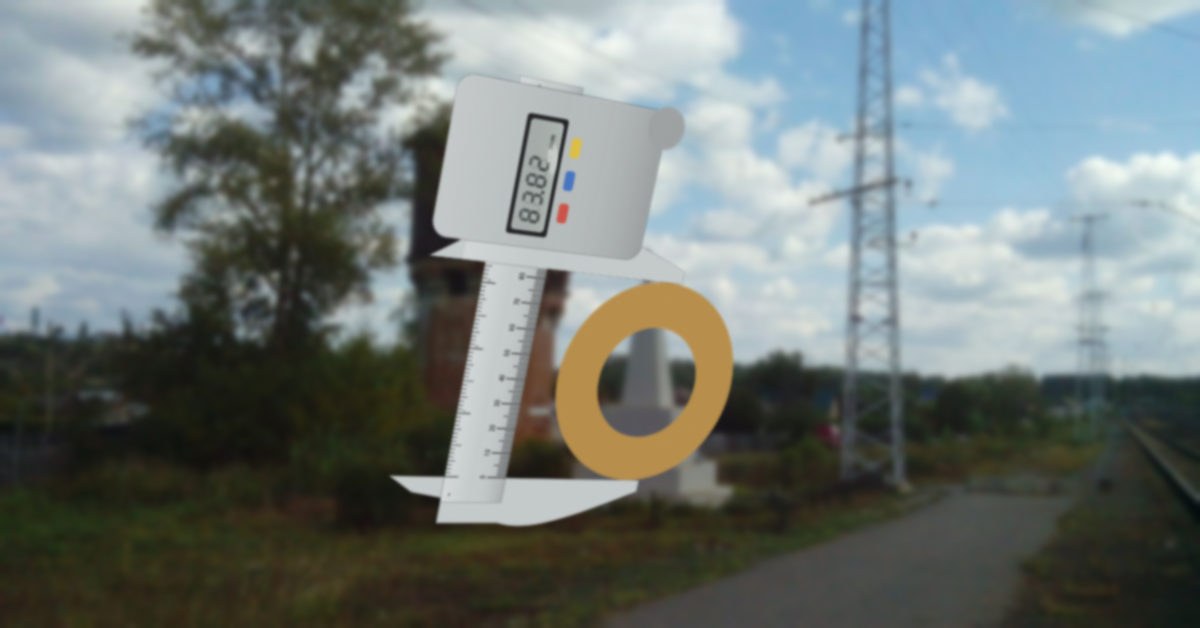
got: 83.82 mm
